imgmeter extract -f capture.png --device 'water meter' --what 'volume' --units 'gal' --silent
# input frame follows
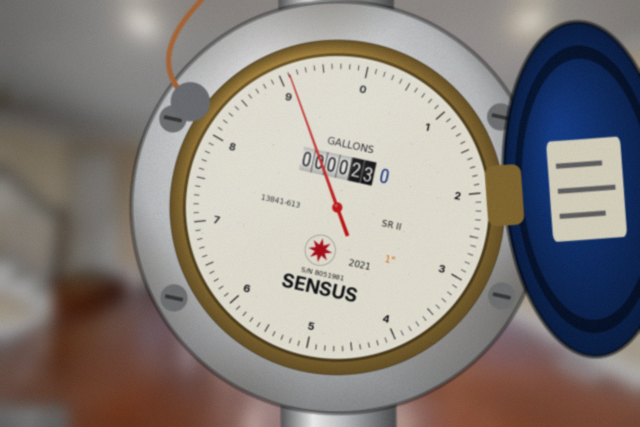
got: 229.1 gal
